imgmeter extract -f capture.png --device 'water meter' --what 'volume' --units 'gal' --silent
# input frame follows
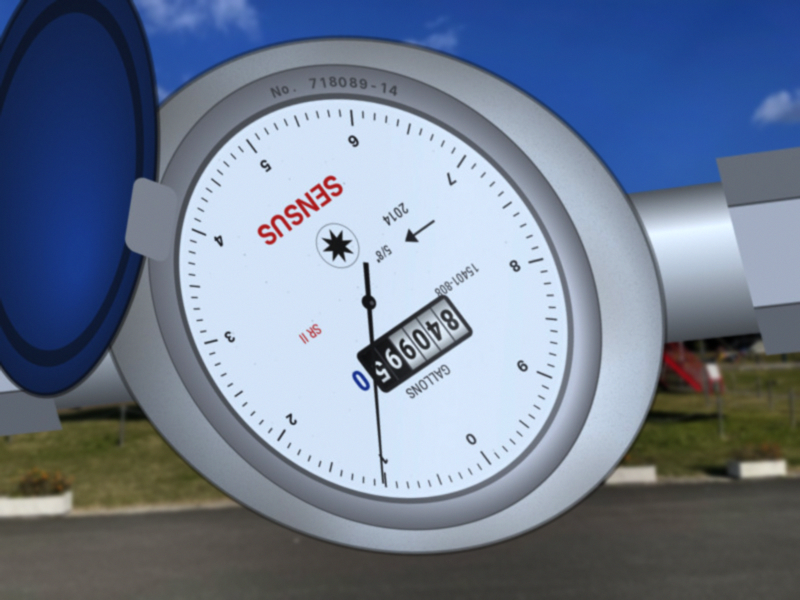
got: 8409951.0 gal
